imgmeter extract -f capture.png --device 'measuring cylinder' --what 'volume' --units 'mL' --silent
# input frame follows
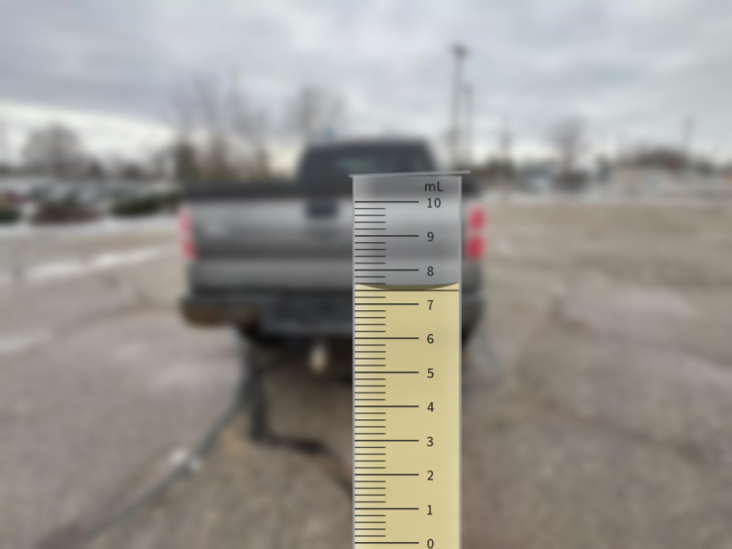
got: 7.4 mL
